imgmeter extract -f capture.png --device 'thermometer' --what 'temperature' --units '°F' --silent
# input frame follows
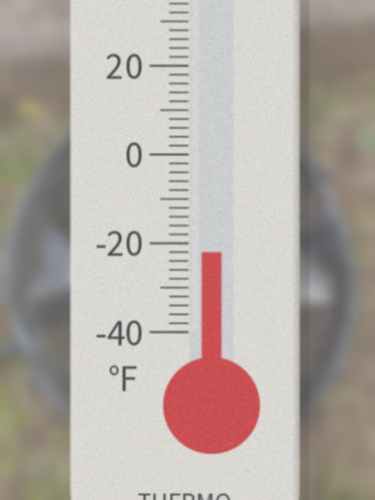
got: -22 °F
